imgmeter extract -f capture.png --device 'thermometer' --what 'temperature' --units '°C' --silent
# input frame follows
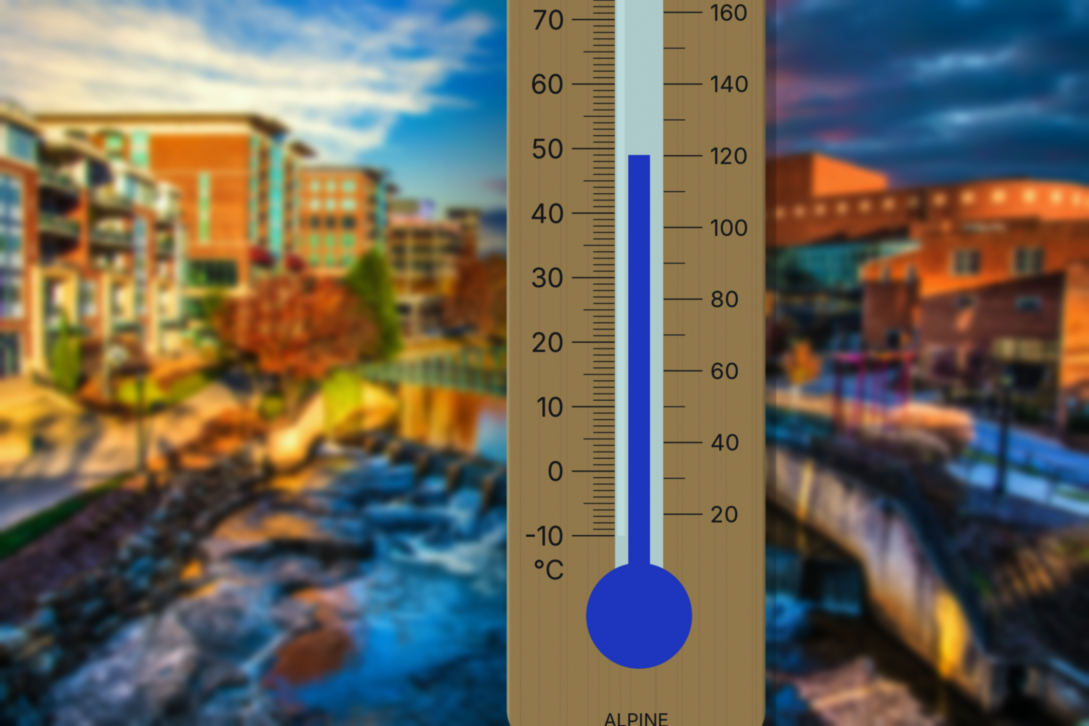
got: 49 °C
